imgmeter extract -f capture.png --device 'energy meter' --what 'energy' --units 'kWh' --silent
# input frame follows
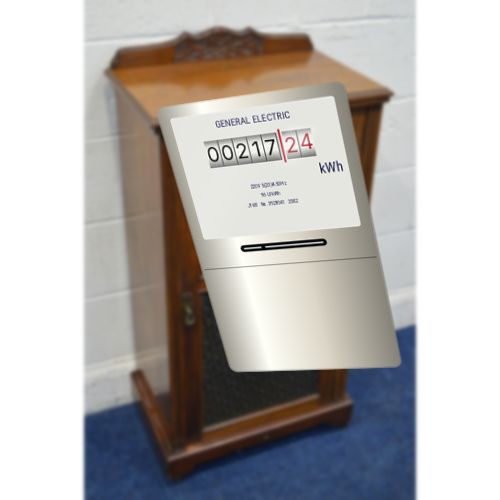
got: 217.24 kWh
